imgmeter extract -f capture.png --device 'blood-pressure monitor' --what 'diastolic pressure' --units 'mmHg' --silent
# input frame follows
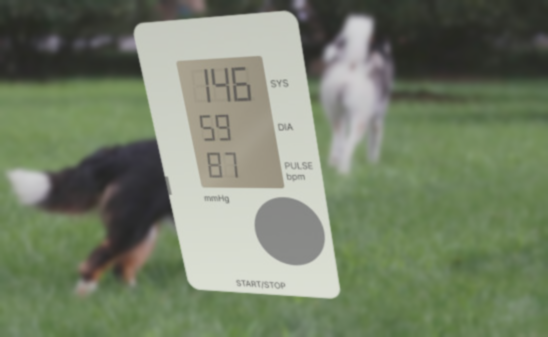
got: 59 mmHg
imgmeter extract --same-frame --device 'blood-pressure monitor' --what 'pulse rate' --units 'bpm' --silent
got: 87 bpm
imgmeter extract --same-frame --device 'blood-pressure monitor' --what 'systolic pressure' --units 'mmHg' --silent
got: 146 mmHg
